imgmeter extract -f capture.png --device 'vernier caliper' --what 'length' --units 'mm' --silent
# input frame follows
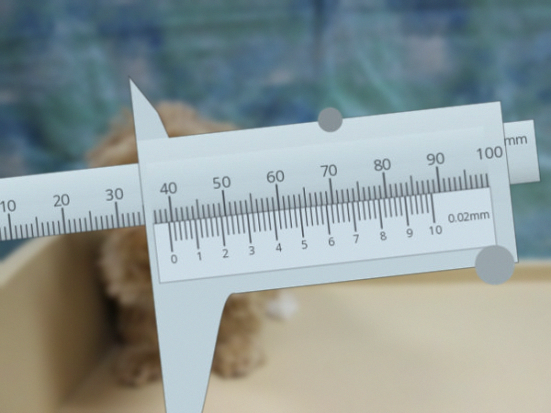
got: 39.4 mm
